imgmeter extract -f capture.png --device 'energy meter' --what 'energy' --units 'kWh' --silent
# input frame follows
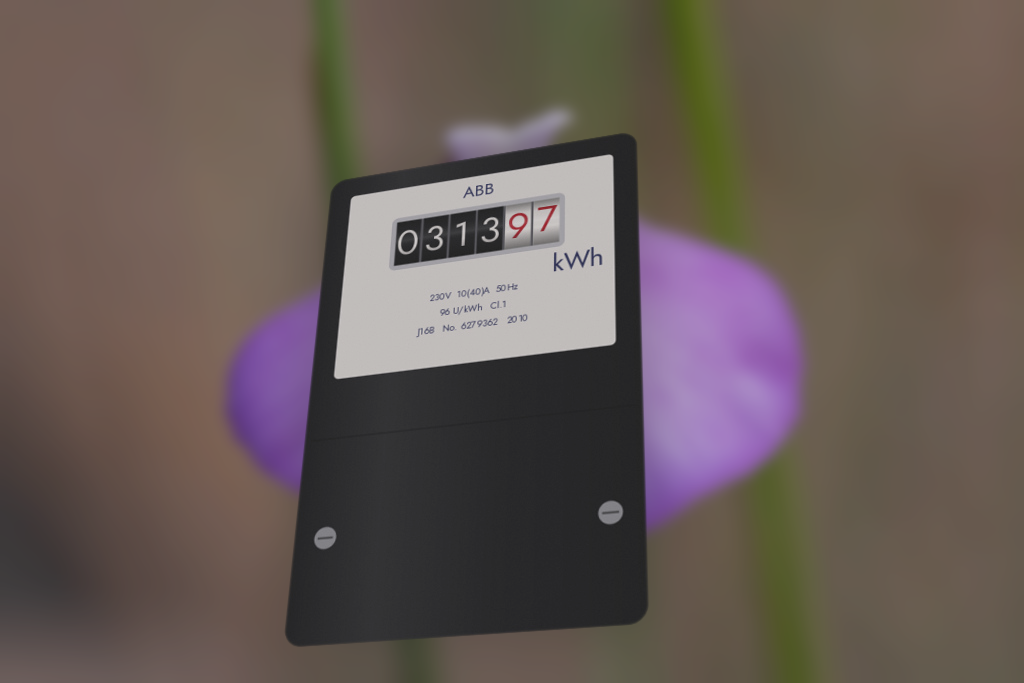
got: 313.97 kWh
